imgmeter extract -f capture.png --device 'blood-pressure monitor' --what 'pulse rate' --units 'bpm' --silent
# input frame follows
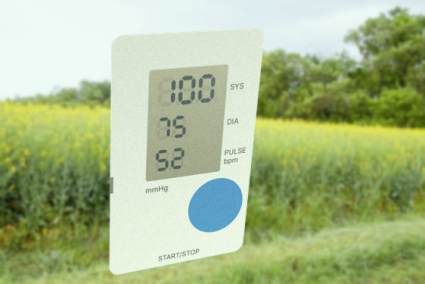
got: 52 bpm
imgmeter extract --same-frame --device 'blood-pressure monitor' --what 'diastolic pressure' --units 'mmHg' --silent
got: 75 mmHg
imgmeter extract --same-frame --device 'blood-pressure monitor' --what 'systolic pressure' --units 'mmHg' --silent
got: 100 mmHg
